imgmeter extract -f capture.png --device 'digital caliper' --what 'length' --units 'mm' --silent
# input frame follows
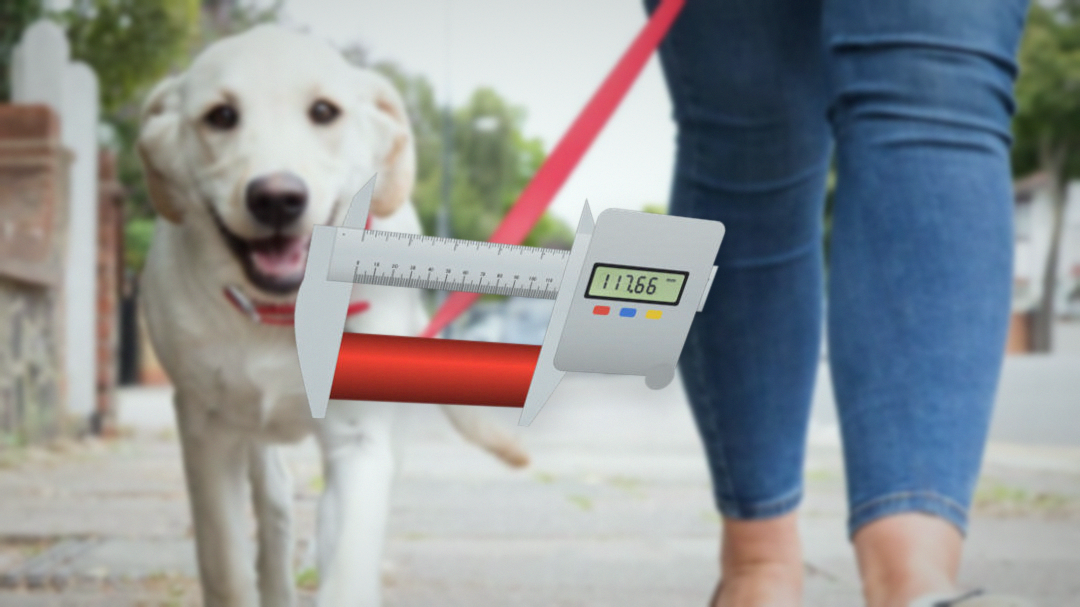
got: 117.66 mm
